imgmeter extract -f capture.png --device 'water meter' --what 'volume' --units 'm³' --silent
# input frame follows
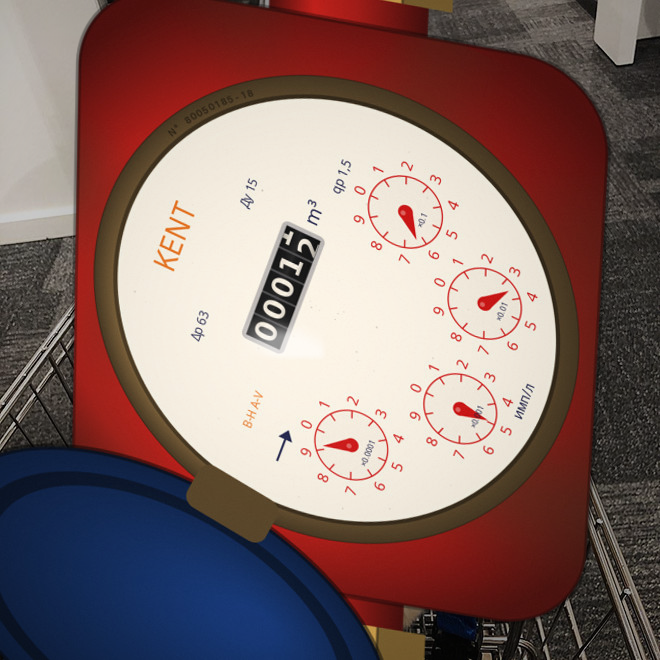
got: 11.6349 m³
